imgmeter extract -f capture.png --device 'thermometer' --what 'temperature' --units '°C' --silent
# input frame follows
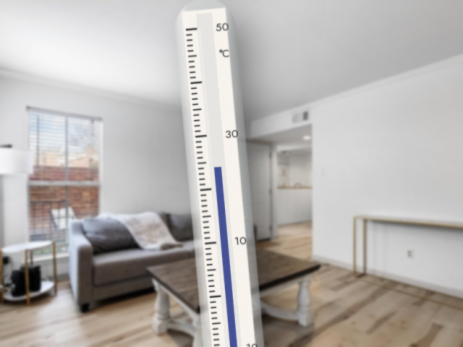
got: 24 °C
